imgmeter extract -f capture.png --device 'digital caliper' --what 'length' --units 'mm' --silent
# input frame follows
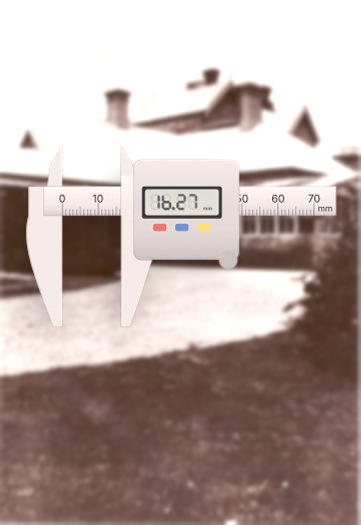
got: 16.27 mm
